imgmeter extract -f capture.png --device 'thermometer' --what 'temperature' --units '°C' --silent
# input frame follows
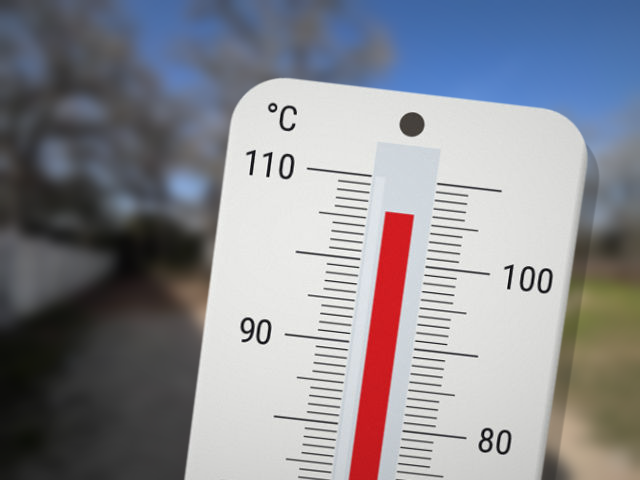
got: 106 °C
